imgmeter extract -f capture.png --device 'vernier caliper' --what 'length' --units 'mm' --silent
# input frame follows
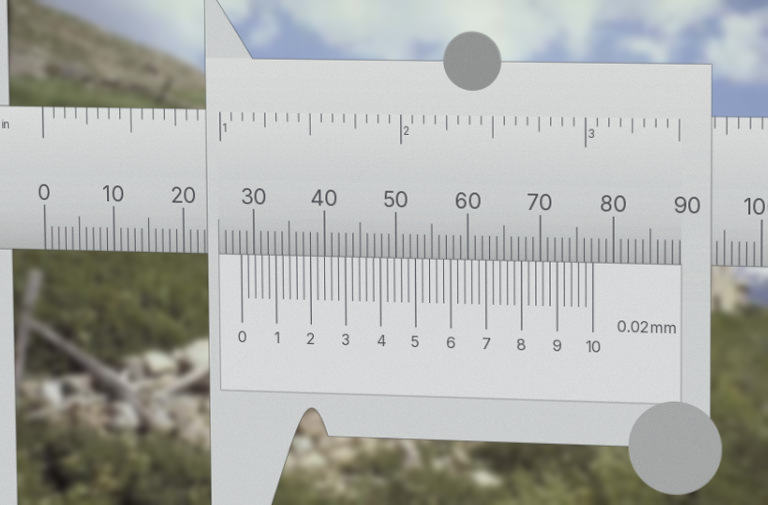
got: 28.2 mm
